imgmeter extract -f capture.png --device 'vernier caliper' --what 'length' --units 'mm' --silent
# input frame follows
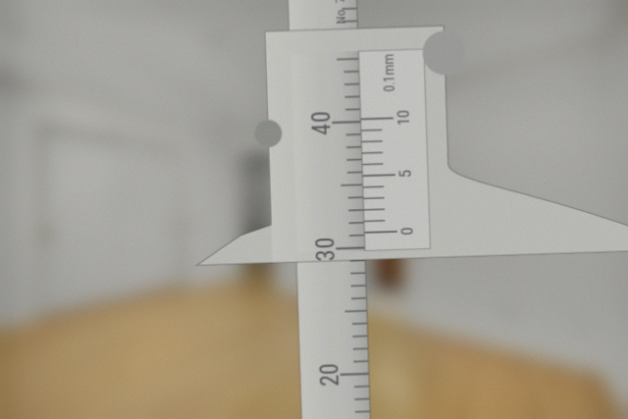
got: 31.2 mm
